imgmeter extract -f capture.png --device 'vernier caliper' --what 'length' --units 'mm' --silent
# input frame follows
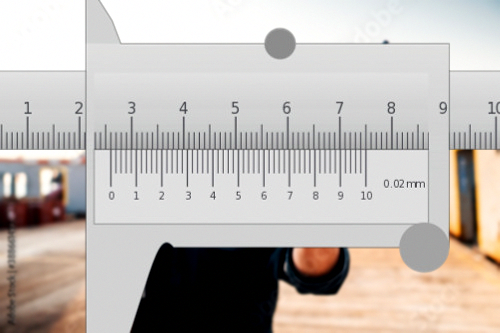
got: 26.0 mm
